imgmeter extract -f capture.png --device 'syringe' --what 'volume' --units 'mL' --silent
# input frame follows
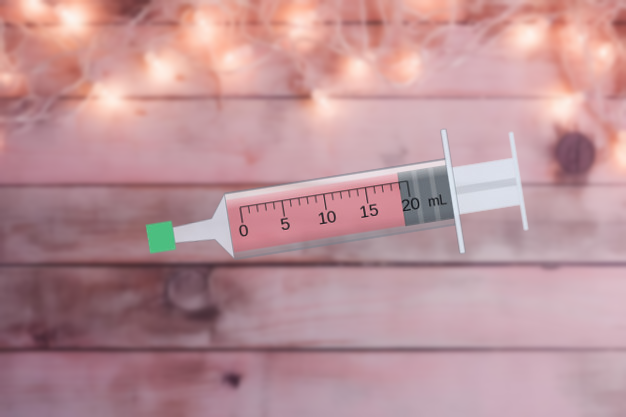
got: 19 mL
